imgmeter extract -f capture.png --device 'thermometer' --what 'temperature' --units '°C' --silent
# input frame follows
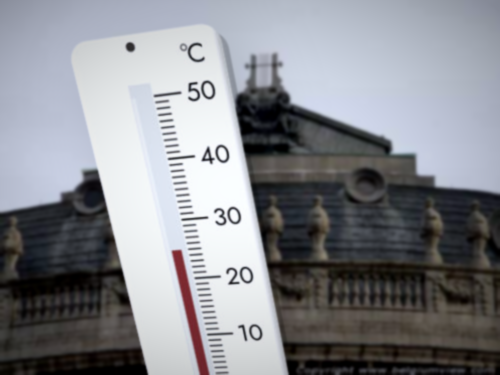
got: 25 °C
